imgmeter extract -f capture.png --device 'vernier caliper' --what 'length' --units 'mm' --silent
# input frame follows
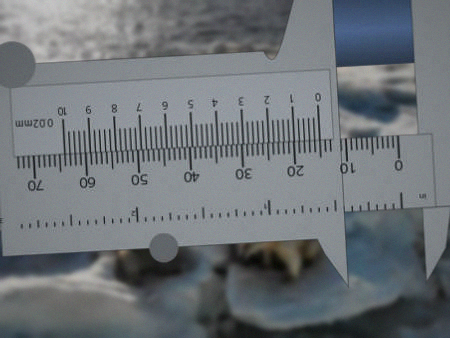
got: 15.0 mm
